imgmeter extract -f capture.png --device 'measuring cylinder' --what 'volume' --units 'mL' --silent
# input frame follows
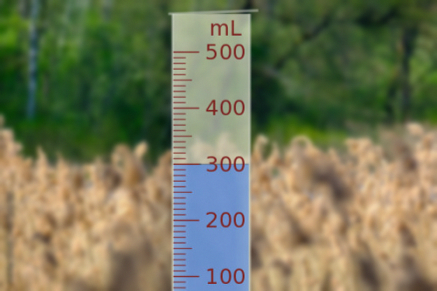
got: 300 mL
